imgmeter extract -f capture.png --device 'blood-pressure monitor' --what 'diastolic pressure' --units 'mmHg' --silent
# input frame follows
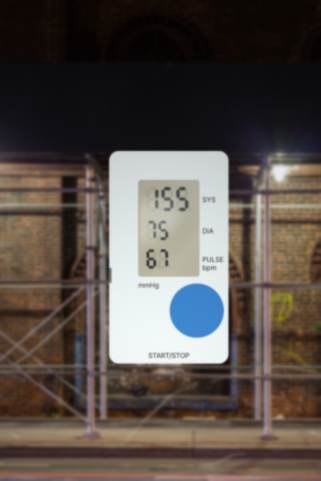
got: 75 mmHg
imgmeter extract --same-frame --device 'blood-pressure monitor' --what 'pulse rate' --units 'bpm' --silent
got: 67 bpm
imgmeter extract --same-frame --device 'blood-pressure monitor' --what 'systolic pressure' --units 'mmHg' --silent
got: 155 mmHg
